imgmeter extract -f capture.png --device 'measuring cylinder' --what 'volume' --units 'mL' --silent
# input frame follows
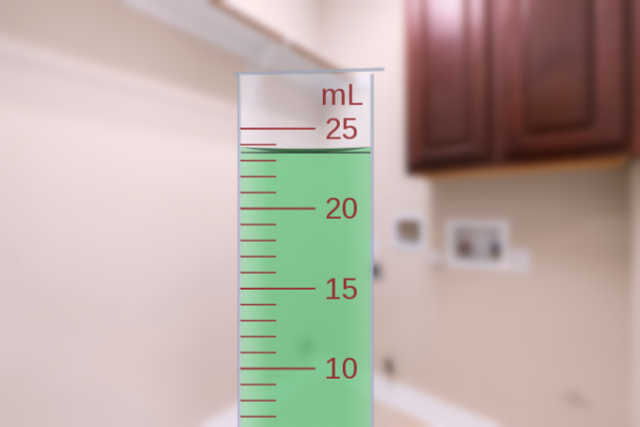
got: 23.5 mL
